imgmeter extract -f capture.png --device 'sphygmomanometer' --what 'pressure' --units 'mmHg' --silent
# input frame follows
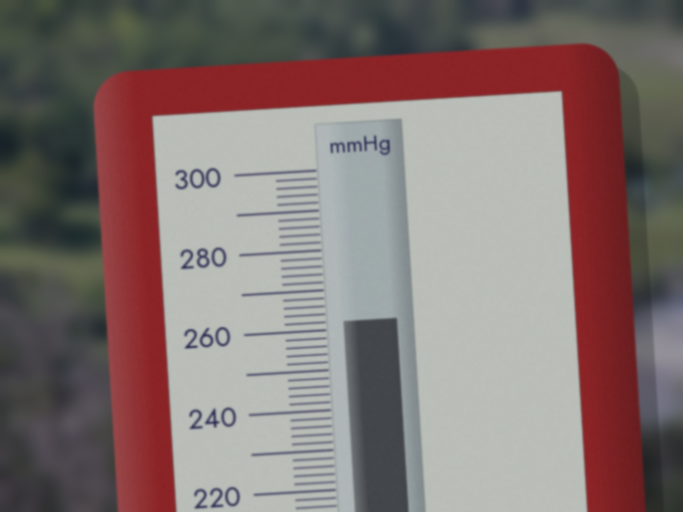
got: 262 mmHg
